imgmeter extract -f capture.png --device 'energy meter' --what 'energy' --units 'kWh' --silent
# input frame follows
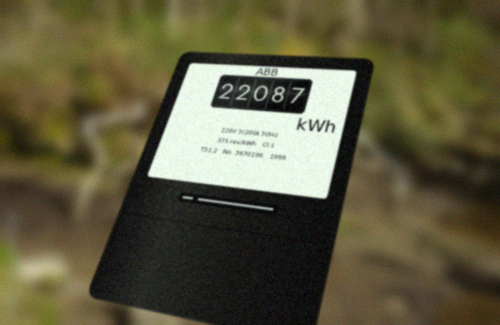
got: 22087 kWh
